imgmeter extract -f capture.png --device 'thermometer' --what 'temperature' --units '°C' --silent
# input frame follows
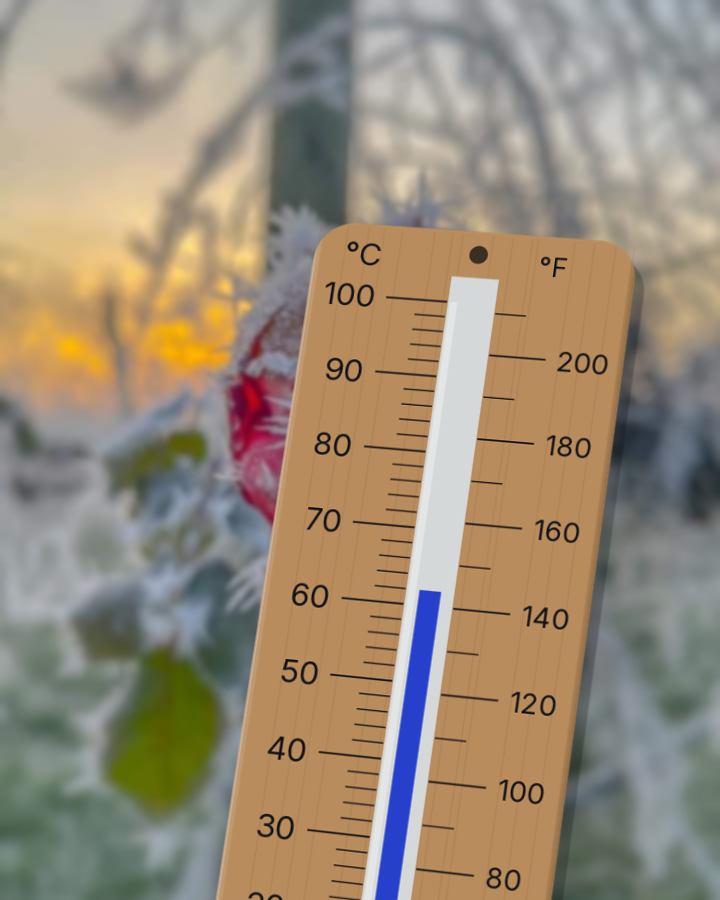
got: 62 °C
